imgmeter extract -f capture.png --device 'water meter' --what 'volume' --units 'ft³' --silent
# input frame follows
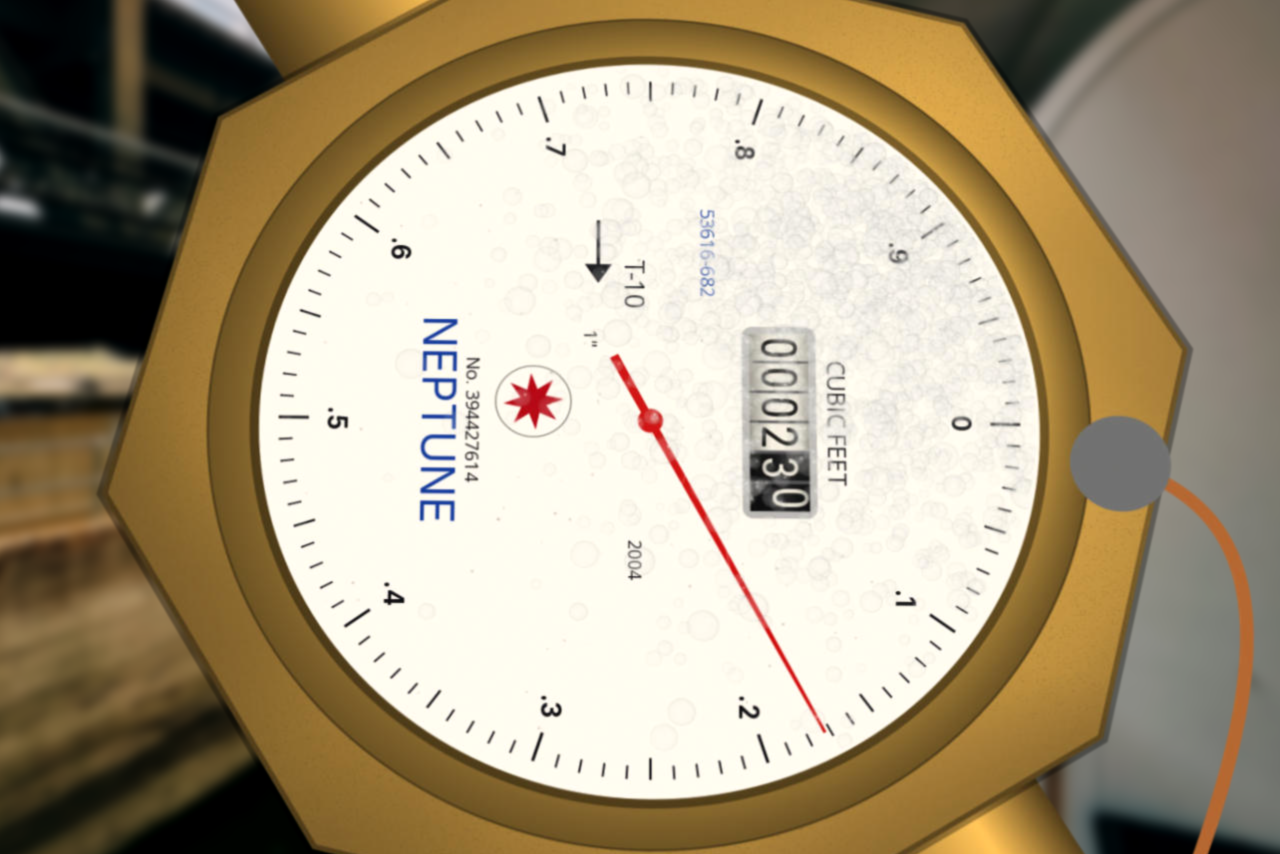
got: 230.17 ft³
